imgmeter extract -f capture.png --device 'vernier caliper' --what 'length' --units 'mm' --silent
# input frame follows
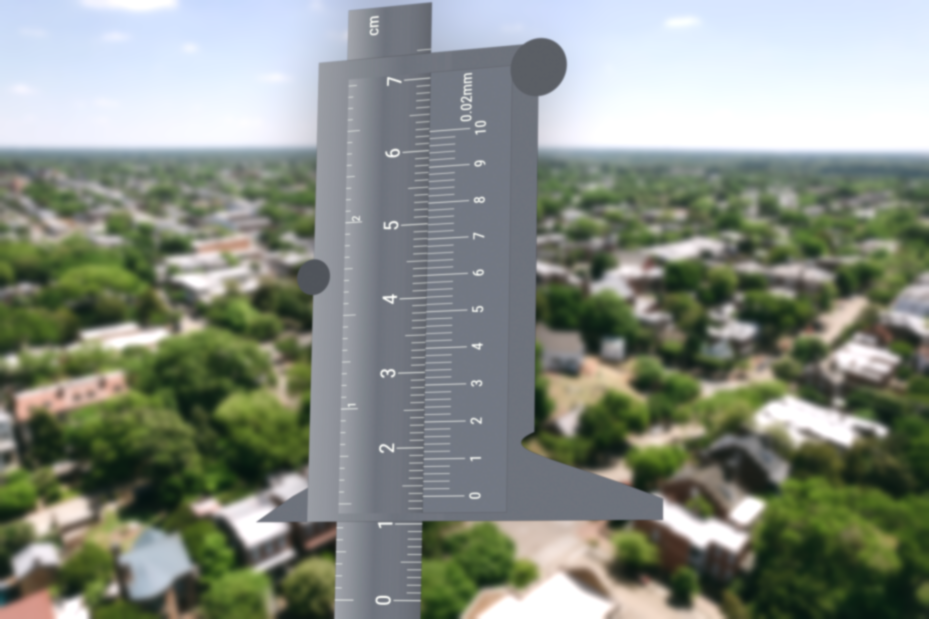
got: 13.6 mm
